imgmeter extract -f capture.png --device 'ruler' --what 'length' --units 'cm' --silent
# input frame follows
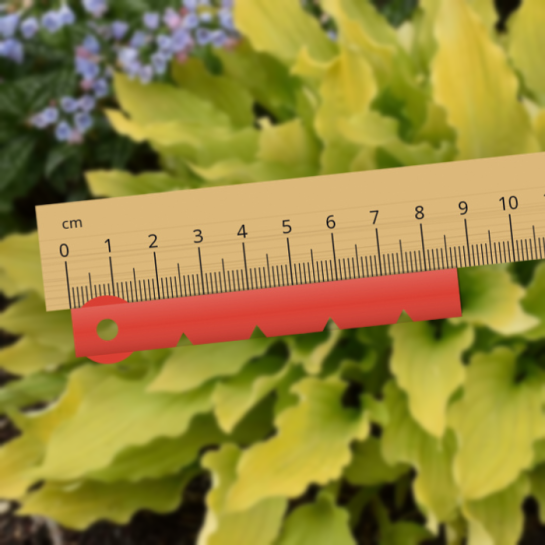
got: 8.7 cm
